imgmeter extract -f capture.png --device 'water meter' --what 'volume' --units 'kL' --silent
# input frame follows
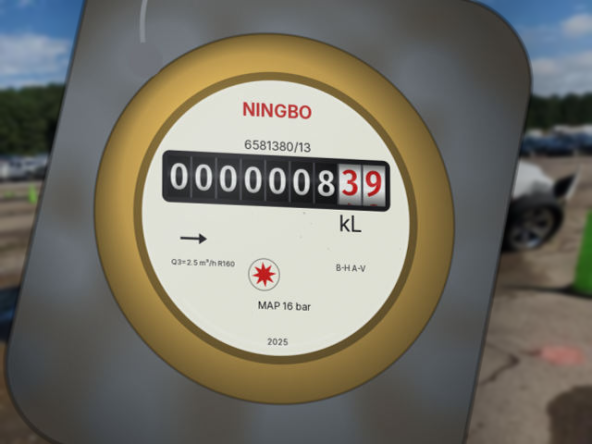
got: 8.39 kL
